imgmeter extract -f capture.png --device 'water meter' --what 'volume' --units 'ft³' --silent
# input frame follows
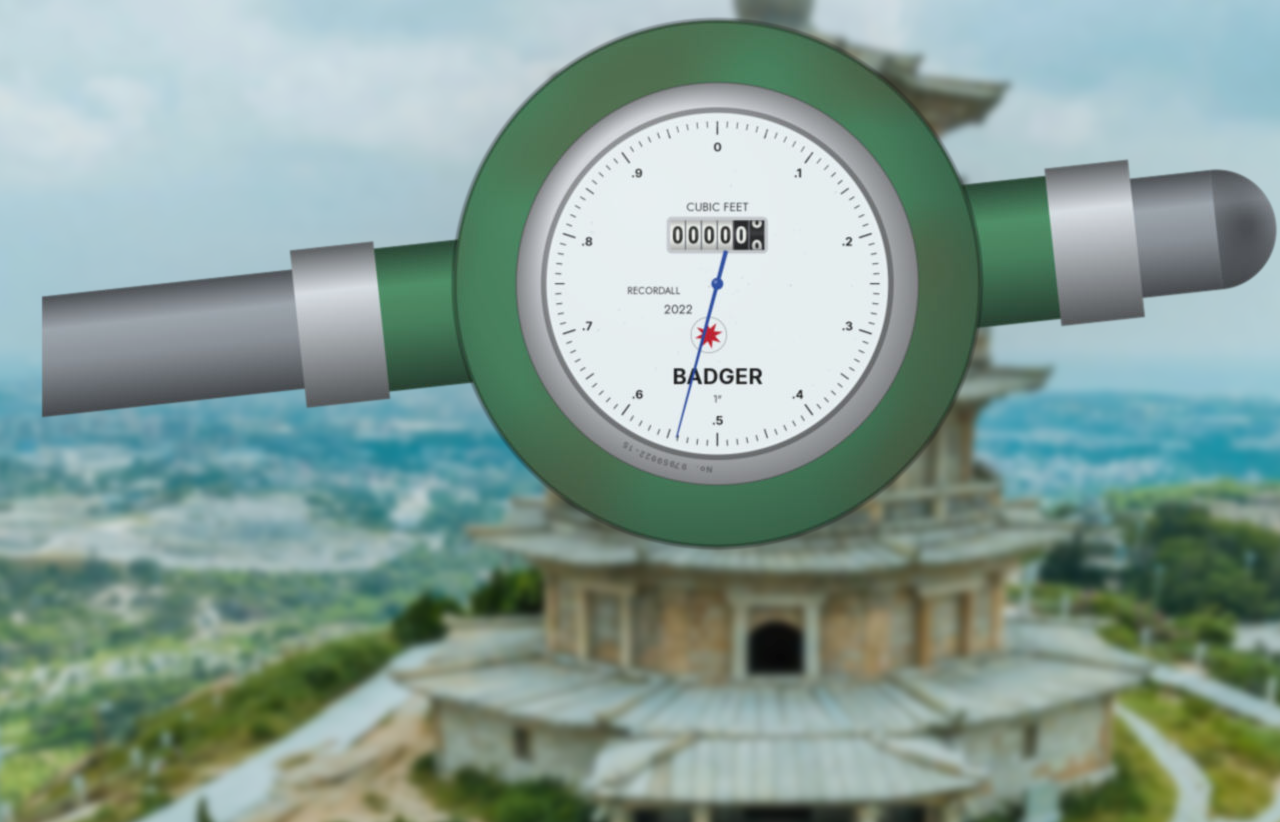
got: 8.54 ft³
